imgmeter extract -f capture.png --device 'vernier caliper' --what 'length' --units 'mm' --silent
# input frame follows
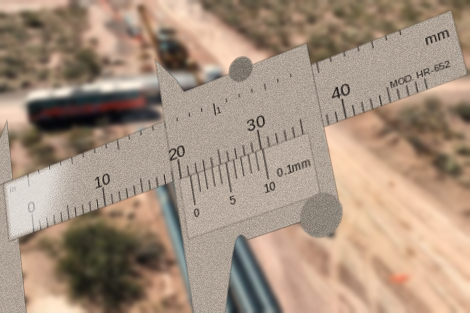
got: 21.2 mm
